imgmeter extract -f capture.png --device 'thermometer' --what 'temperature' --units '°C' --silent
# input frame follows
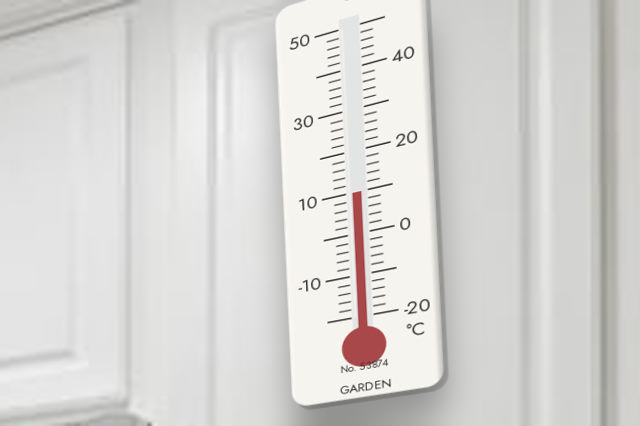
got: 10 °C
